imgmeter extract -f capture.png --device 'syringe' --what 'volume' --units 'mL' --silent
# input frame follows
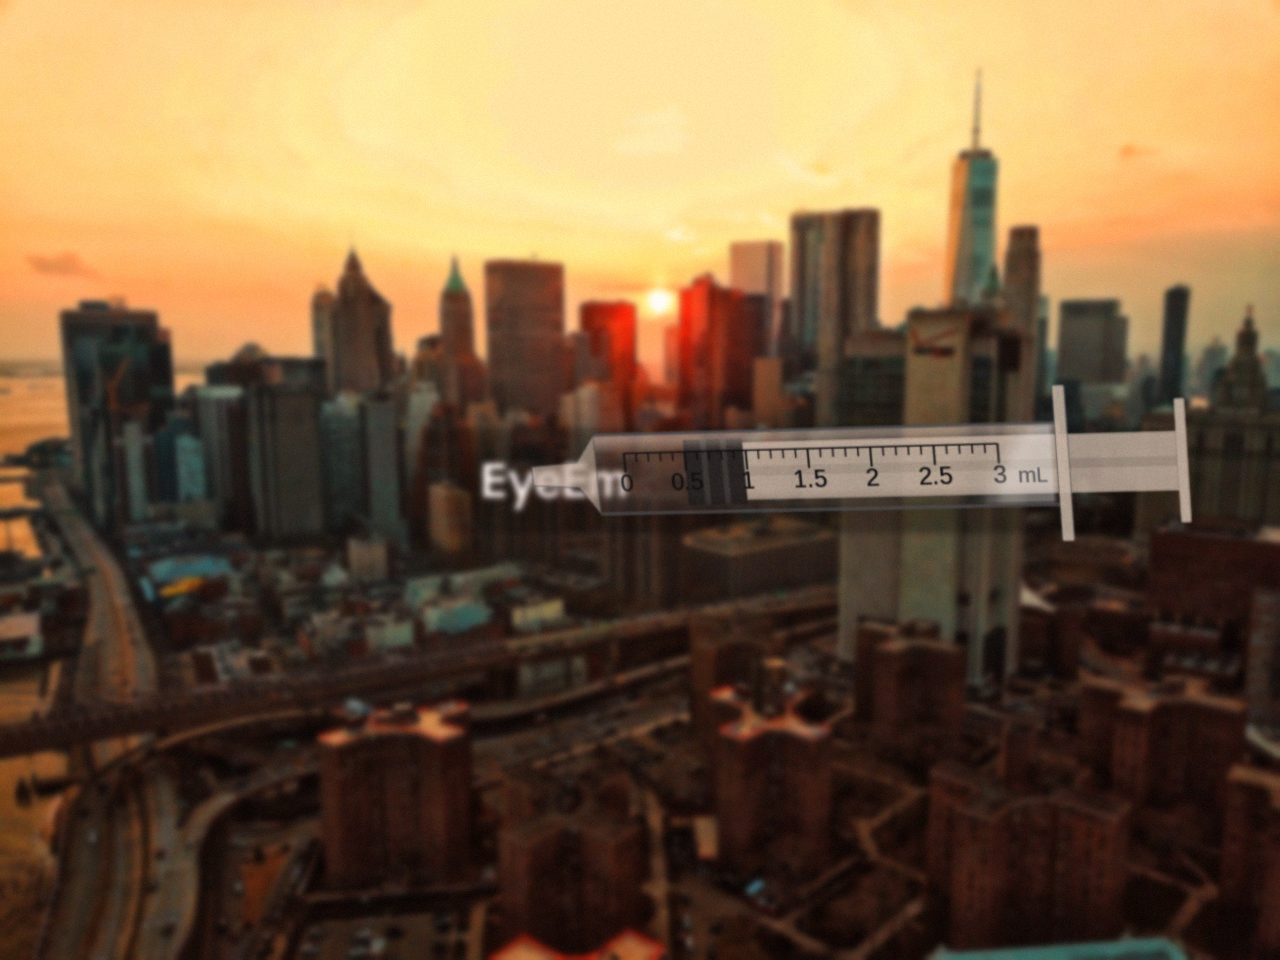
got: 0.5 mL
